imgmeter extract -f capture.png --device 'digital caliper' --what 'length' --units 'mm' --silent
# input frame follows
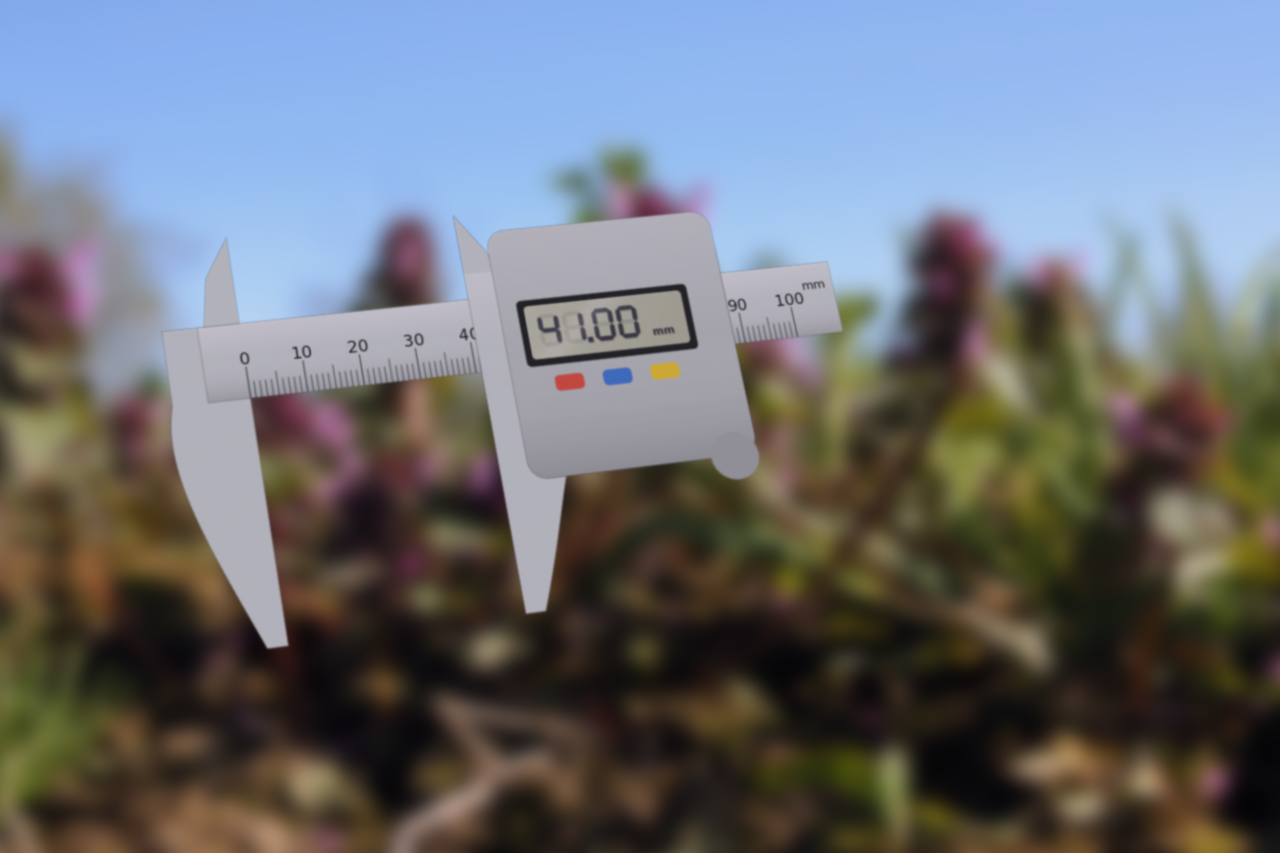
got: 41.00 mm
